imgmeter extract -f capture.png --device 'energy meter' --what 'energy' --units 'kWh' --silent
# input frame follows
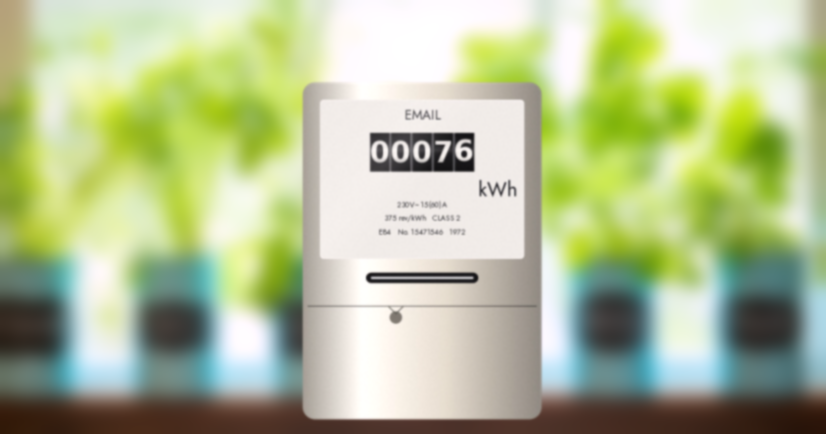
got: 76 kWh
